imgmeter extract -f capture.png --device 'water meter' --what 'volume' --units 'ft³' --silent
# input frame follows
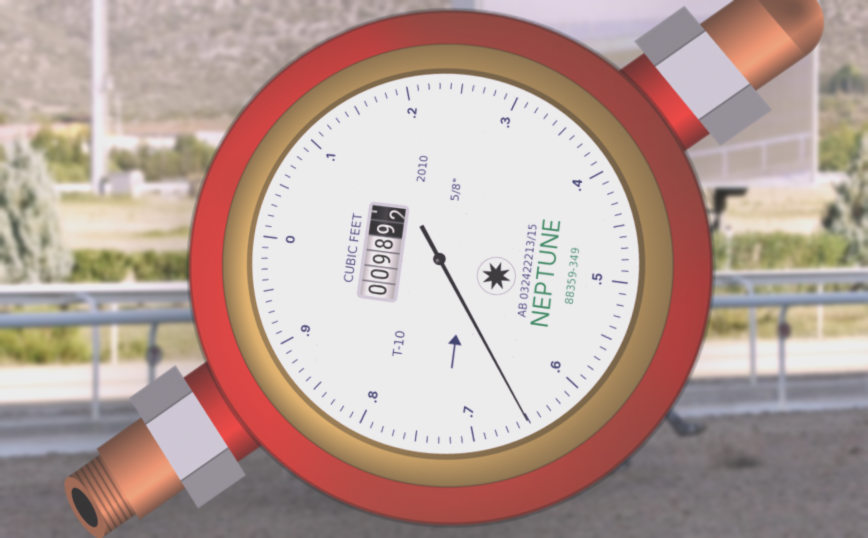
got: 9891.65 ft³
